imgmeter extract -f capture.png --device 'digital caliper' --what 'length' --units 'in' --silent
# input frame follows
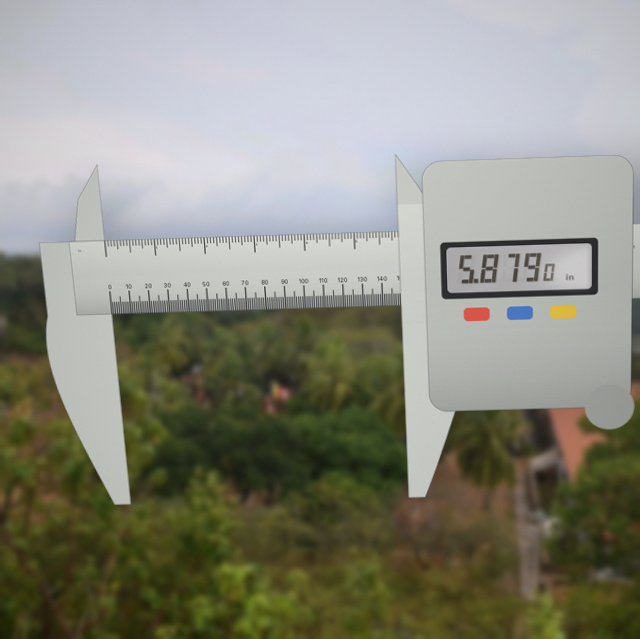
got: 5.8790 in
